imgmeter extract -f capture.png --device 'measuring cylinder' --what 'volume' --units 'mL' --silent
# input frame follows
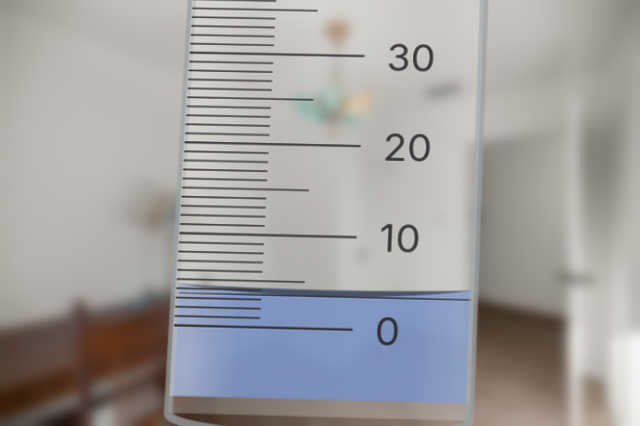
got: 3.5 mL
